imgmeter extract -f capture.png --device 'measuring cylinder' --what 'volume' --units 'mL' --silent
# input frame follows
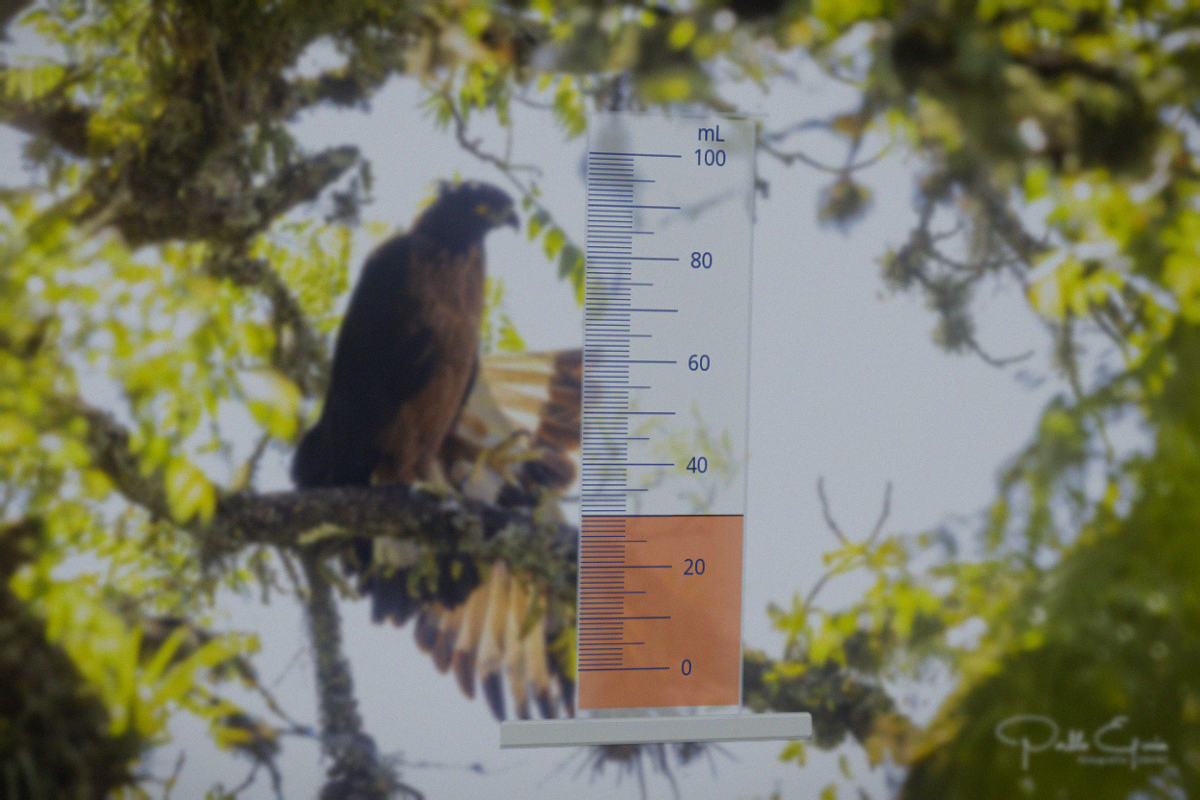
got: 30 mL
